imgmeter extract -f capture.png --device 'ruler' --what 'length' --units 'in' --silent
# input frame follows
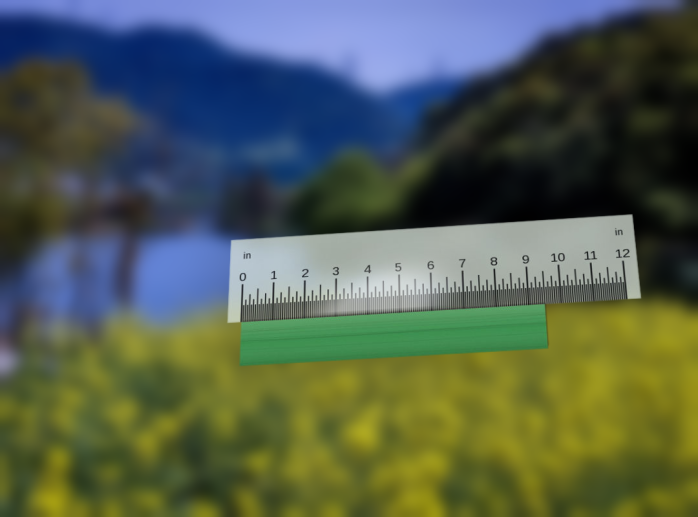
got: 9.5 in
